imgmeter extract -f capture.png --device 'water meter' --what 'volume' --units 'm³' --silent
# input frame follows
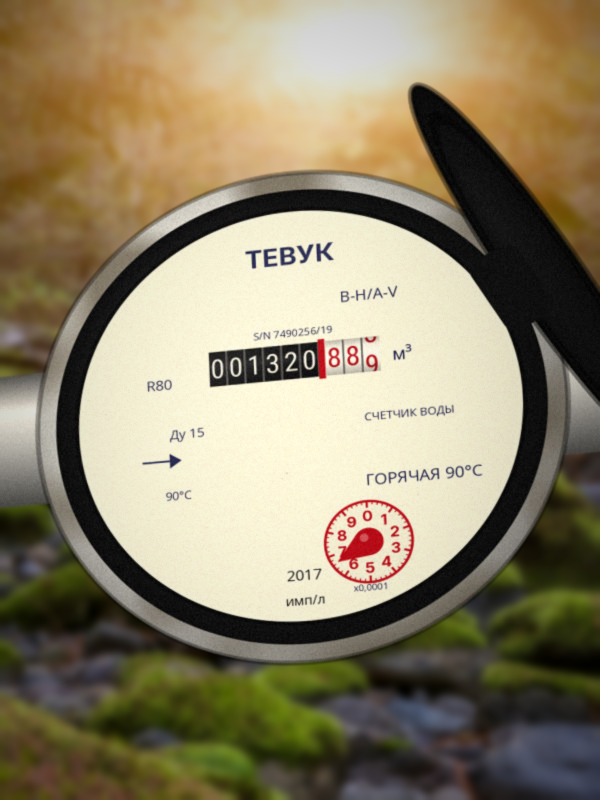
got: 1320.8886 m³
